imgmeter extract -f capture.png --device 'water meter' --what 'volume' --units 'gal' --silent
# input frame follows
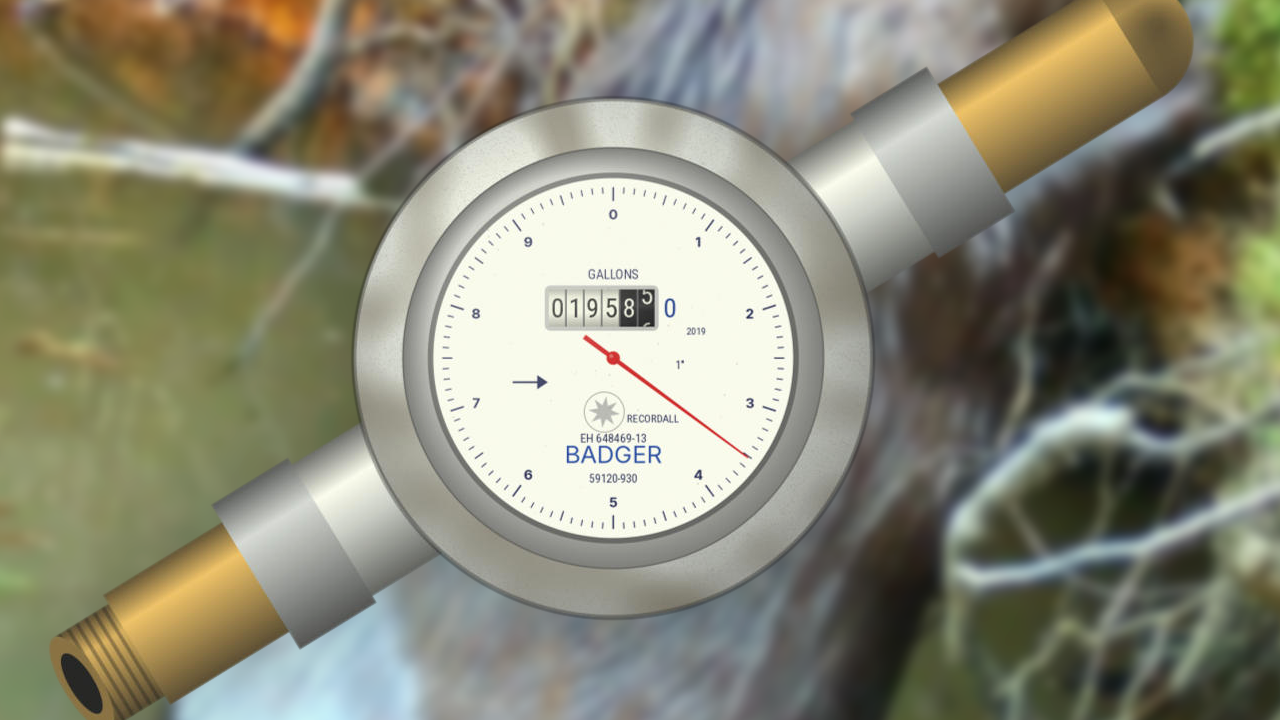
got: 195853.5 gal
